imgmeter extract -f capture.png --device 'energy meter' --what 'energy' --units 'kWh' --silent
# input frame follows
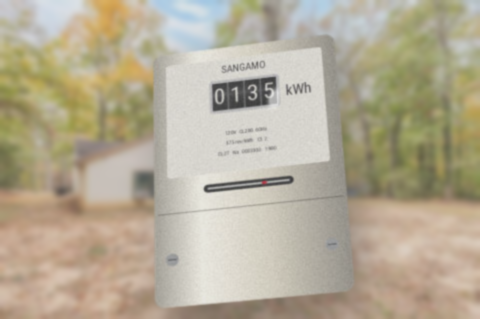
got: 135 kWh
